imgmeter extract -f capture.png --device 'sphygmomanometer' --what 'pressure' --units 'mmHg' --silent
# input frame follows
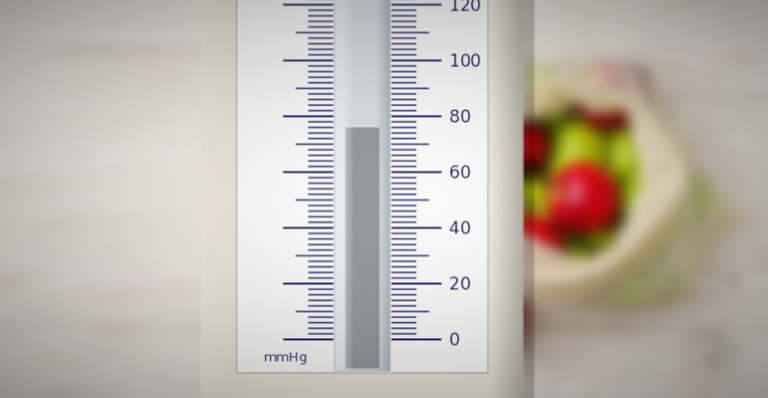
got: 76 mmHg
